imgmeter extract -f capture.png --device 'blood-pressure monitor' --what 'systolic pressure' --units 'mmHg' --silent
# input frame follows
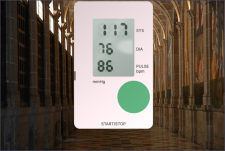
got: 117 mmHg
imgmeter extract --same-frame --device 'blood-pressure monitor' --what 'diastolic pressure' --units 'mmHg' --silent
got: 76 mmHg
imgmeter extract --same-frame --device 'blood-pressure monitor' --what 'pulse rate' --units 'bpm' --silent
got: 86 bpm
